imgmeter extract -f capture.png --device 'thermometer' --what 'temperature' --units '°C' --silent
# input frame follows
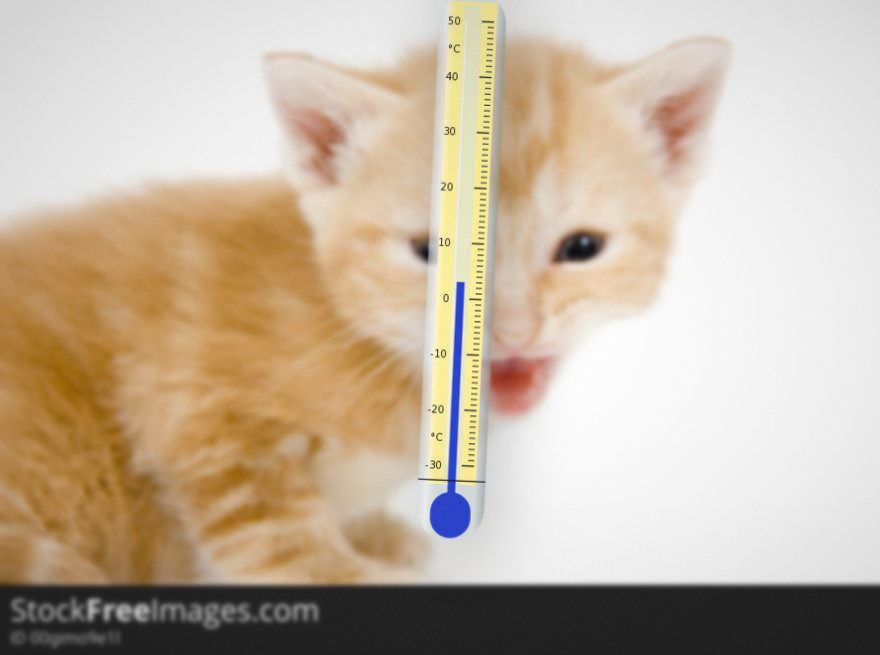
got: 3 °C
